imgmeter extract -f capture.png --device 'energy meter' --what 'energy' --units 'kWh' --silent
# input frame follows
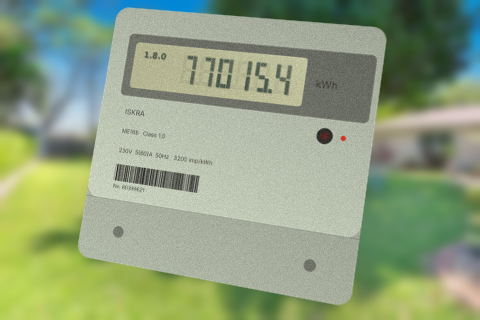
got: 77015.4 kWh
